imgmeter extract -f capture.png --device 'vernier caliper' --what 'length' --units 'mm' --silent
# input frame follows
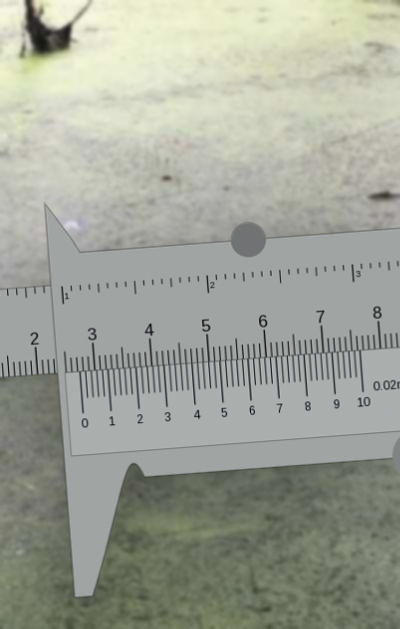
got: 27.4 mm
